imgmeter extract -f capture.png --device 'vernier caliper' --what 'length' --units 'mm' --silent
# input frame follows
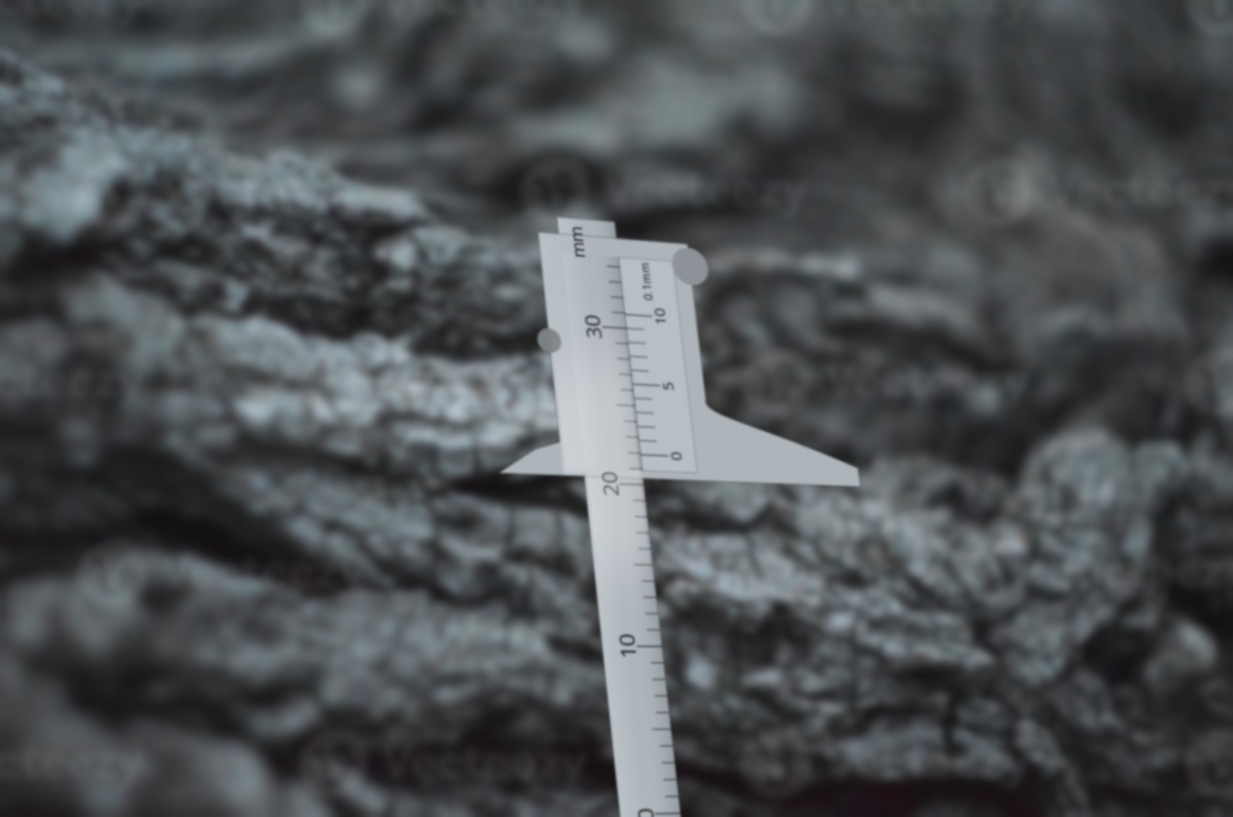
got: 21.9 mm
